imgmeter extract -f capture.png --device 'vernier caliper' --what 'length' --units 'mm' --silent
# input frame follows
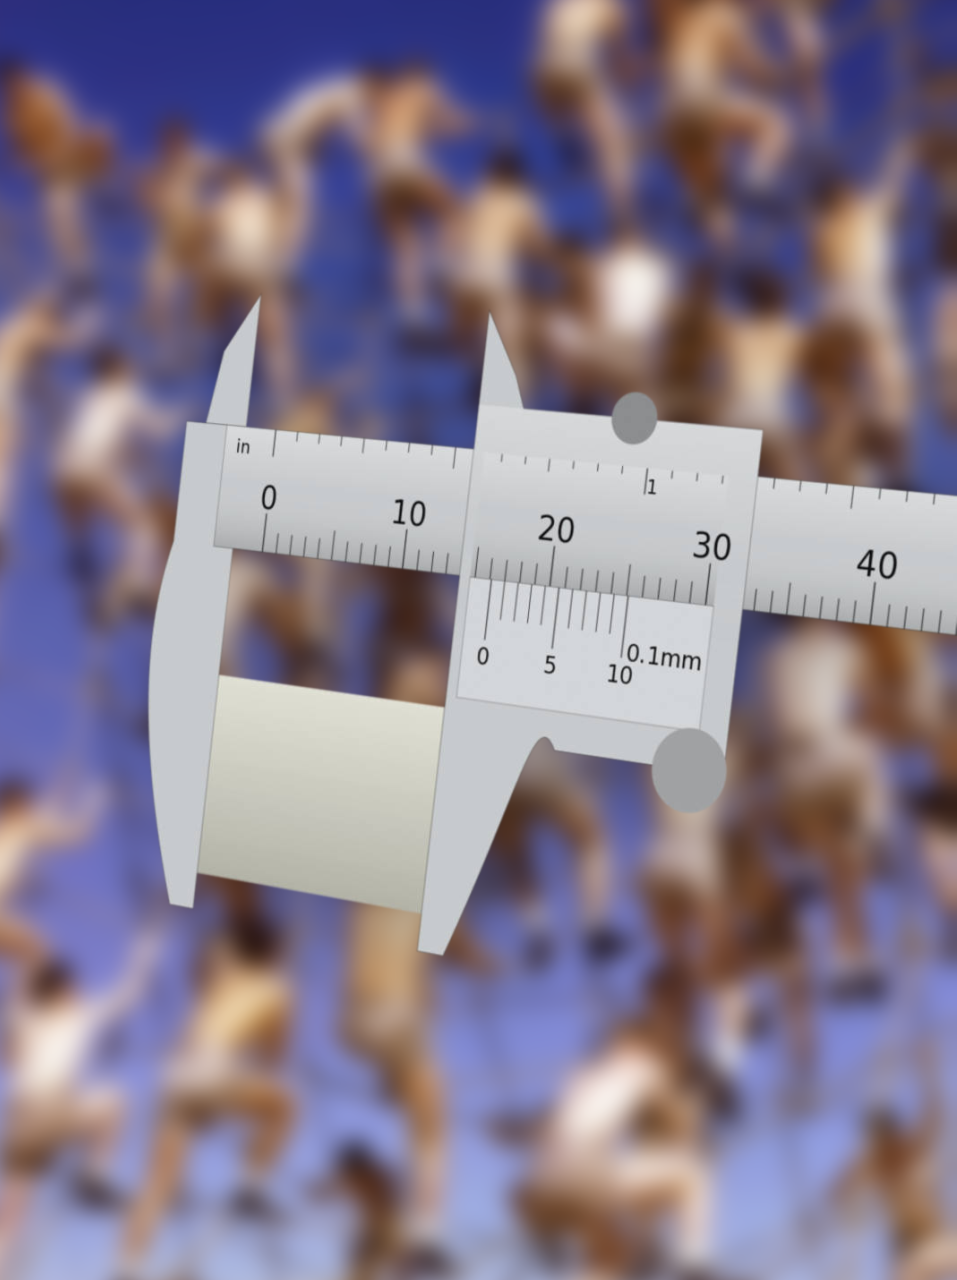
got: 16.1 mm
